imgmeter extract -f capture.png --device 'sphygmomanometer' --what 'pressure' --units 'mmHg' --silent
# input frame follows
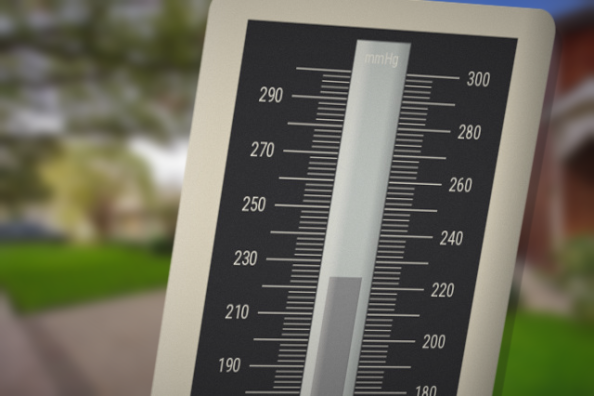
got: 224 mmHg
